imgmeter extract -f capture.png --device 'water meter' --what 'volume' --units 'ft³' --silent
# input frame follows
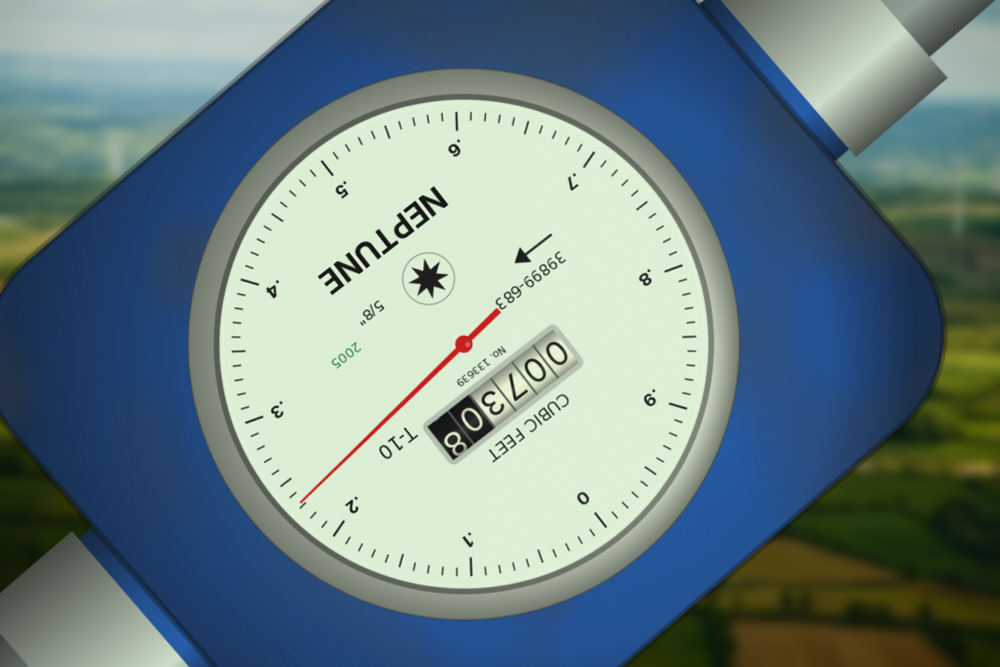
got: 7308.23 ft³
